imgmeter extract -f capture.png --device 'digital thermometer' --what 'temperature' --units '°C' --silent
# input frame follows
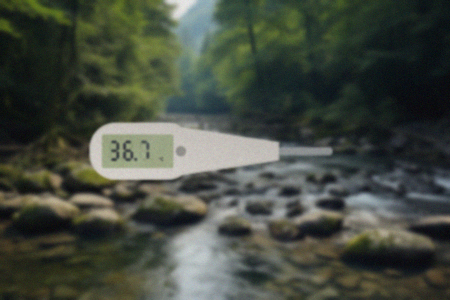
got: 36.7 °C
